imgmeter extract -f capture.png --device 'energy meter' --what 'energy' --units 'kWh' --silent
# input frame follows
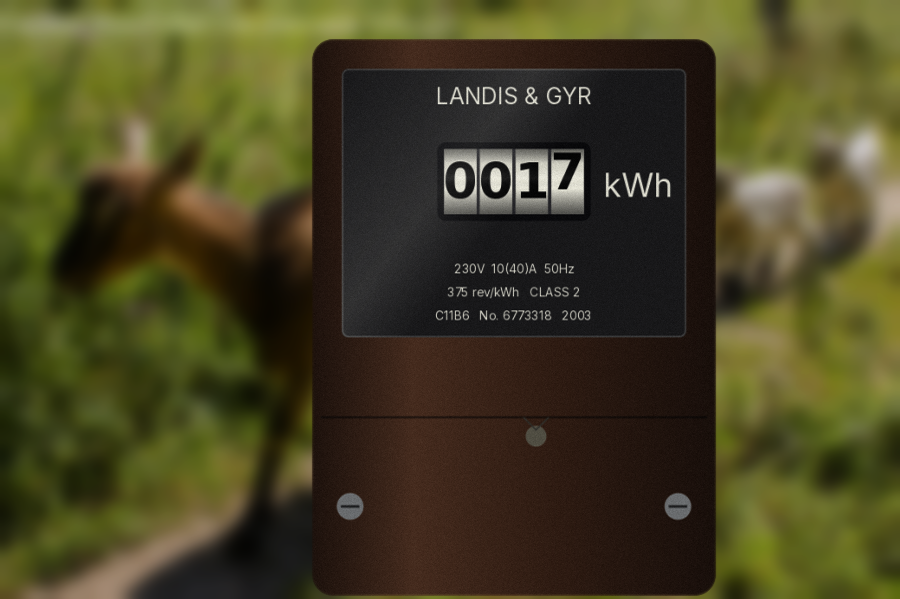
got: 17 kWh
